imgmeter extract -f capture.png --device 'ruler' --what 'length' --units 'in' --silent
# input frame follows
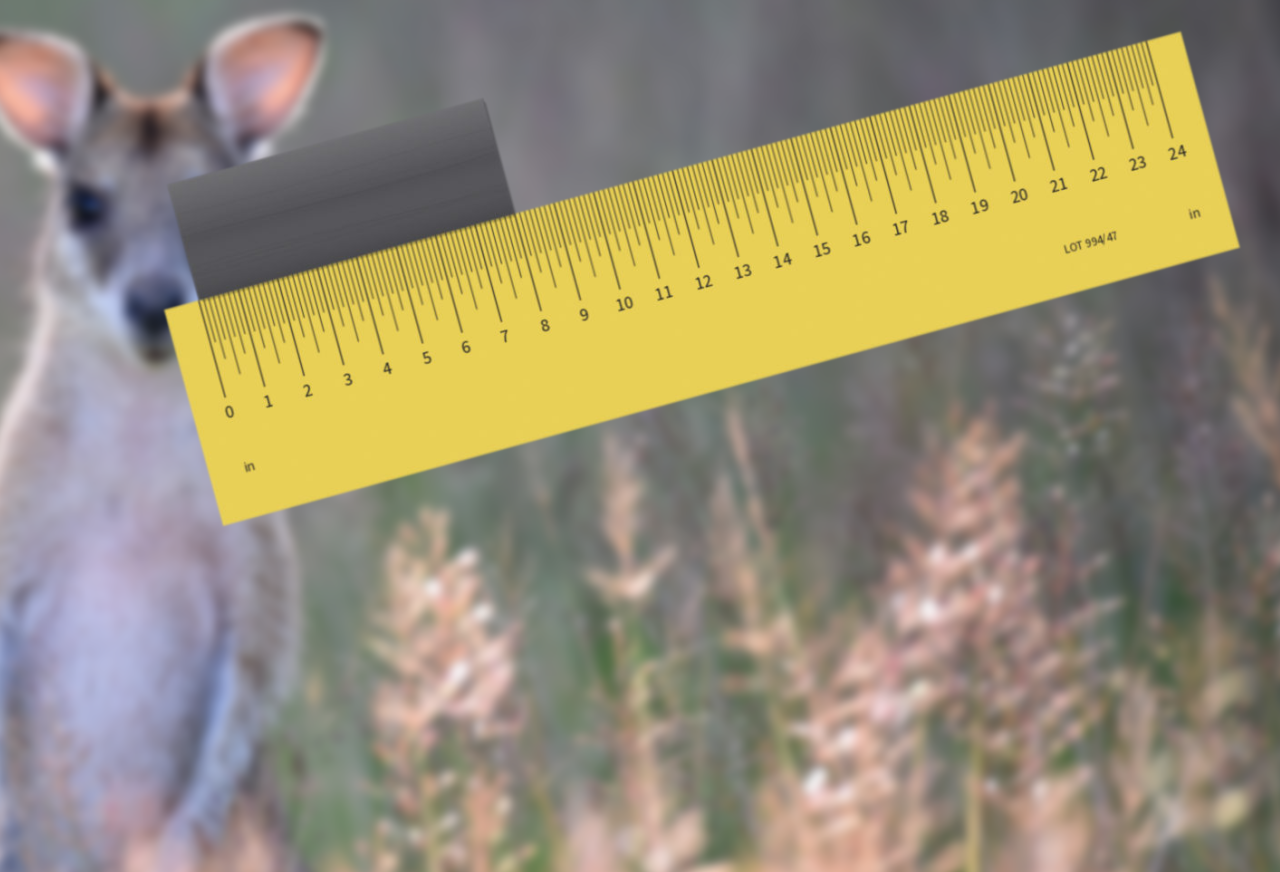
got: 8 in
